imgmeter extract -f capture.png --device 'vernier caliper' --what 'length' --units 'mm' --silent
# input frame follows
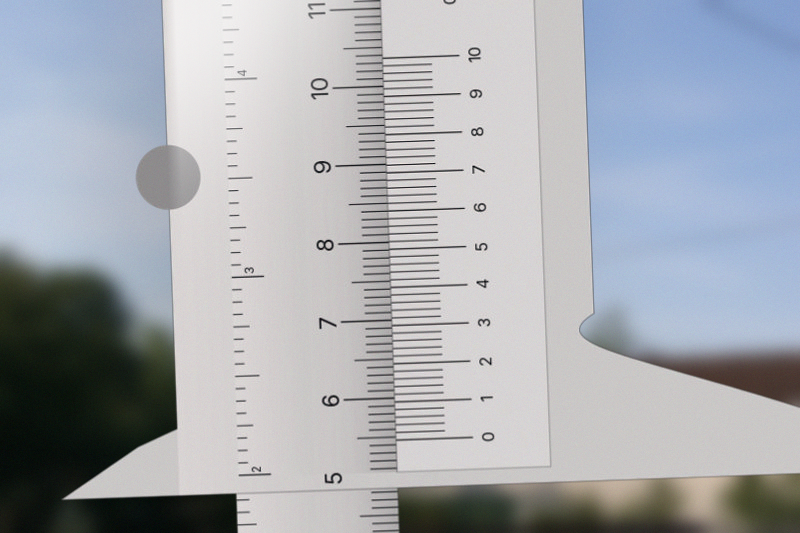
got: 54.6 mm
